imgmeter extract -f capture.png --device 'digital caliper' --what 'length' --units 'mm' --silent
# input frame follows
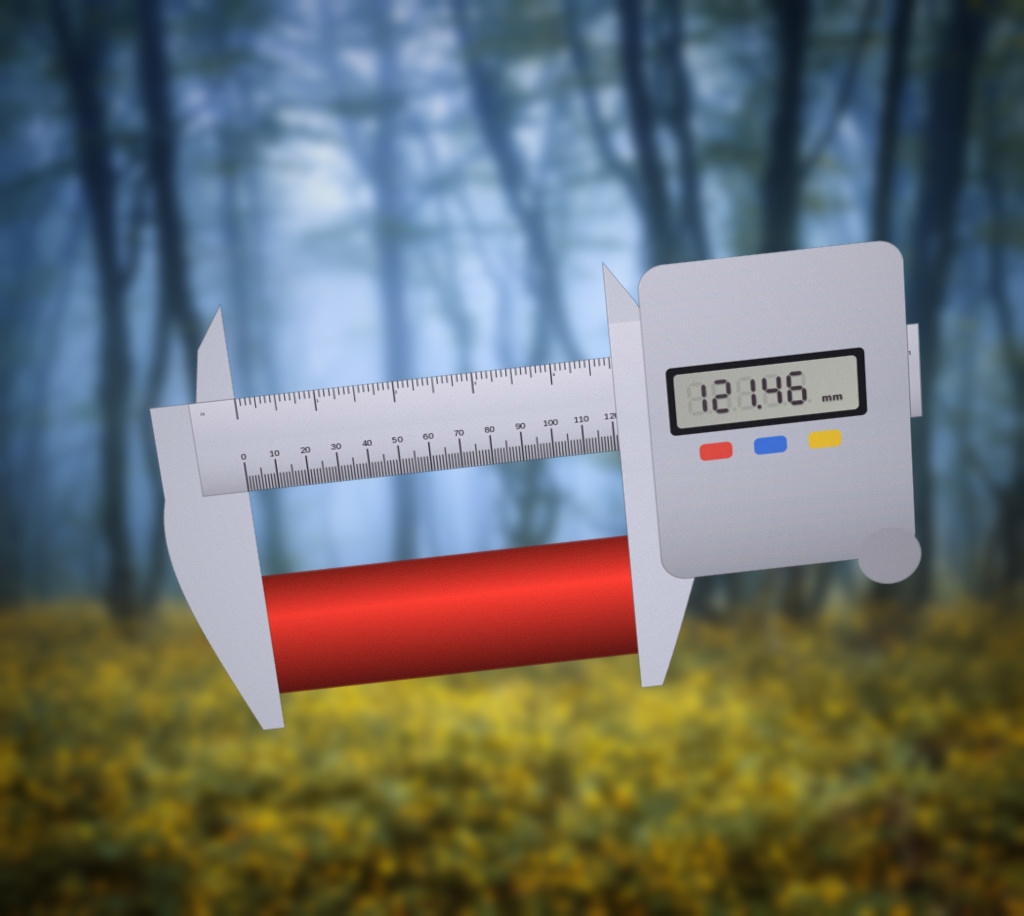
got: 121.46 mm
